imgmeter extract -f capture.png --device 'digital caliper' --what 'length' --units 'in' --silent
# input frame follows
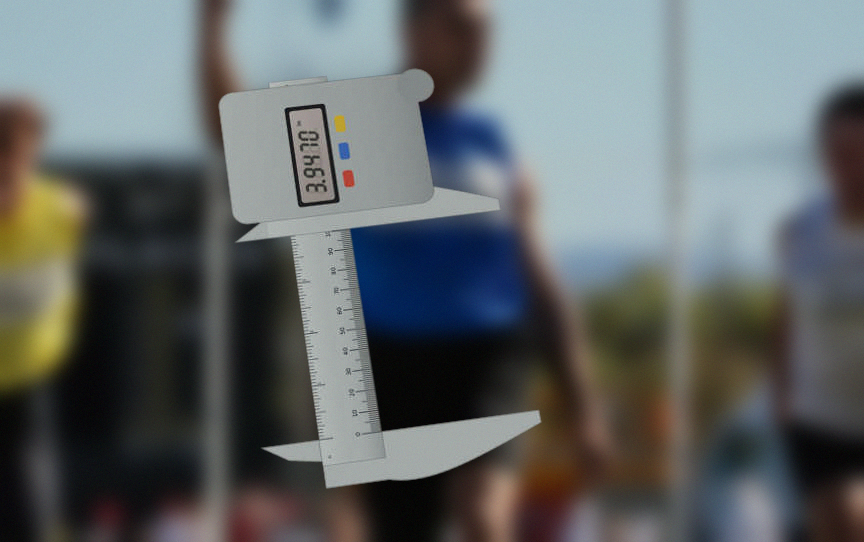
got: 3.9470 in
